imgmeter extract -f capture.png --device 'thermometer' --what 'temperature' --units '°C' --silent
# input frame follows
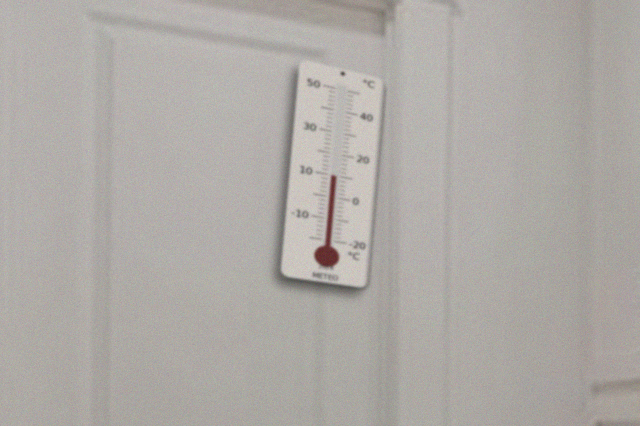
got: 10 °C
